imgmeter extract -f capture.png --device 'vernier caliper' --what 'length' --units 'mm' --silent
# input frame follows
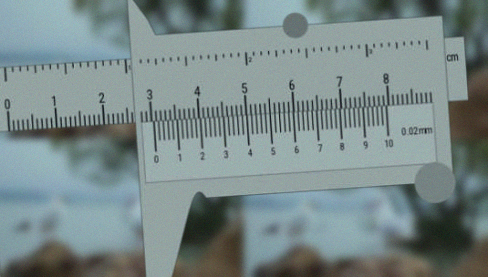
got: 30.5 mm
